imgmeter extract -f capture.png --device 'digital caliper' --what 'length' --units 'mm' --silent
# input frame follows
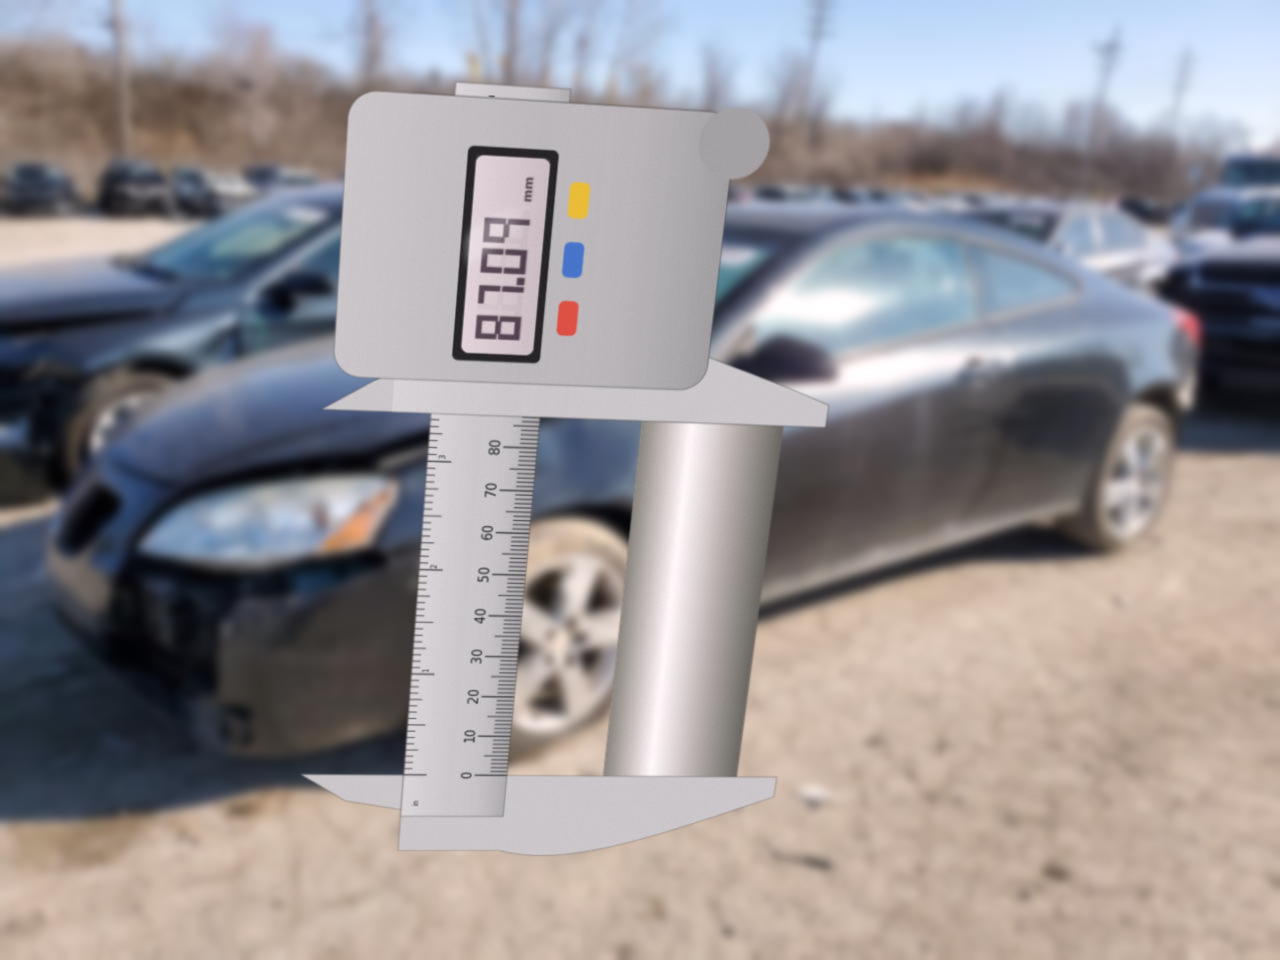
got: 87.09 mm
